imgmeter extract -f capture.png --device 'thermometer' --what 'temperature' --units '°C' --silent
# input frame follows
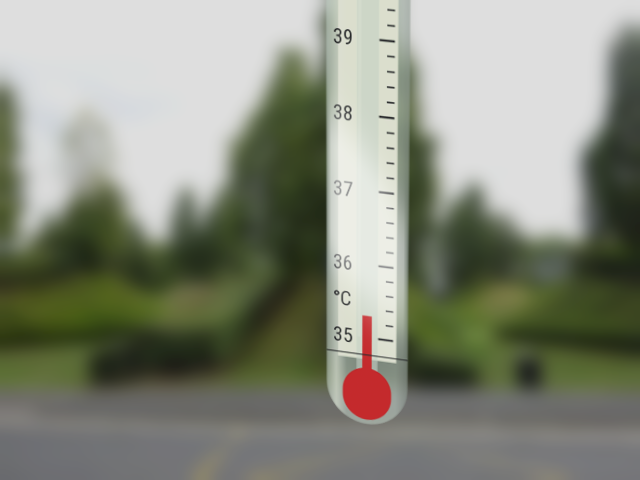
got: 35.3 °C
